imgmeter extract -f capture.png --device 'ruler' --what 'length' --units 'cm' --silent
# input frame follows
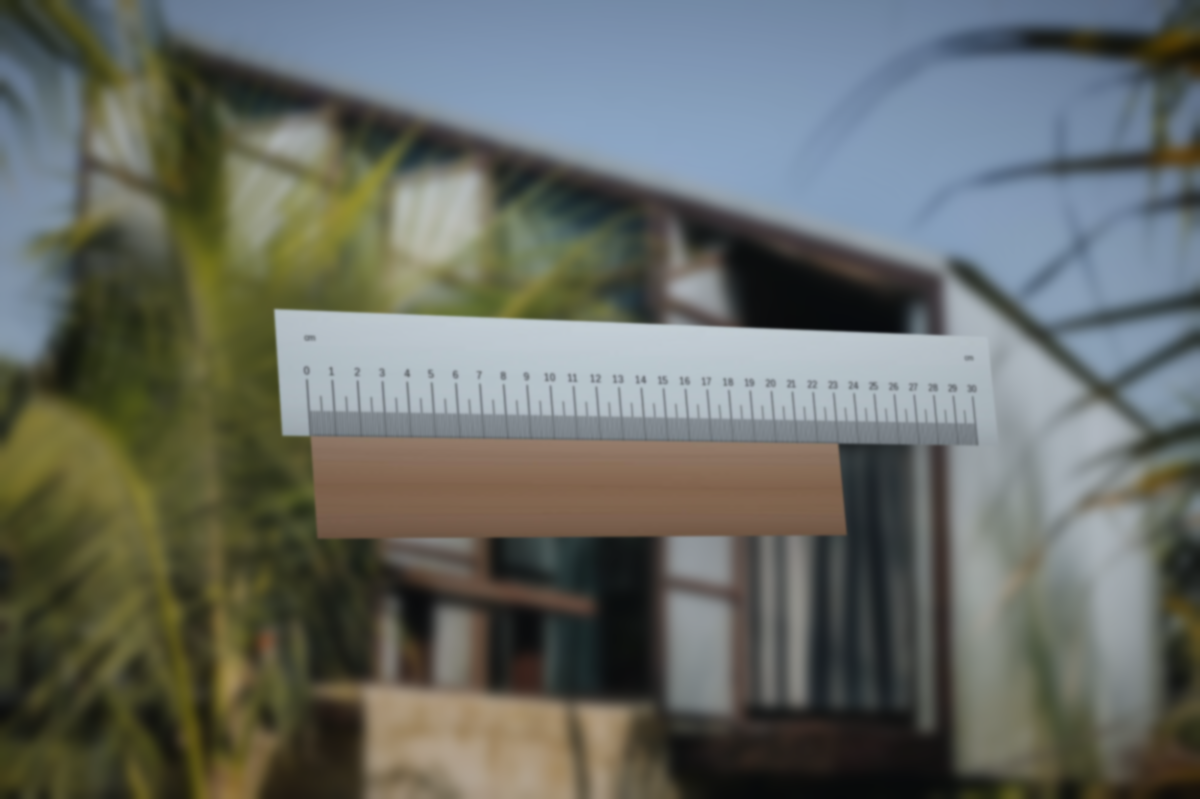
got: 23 cm
